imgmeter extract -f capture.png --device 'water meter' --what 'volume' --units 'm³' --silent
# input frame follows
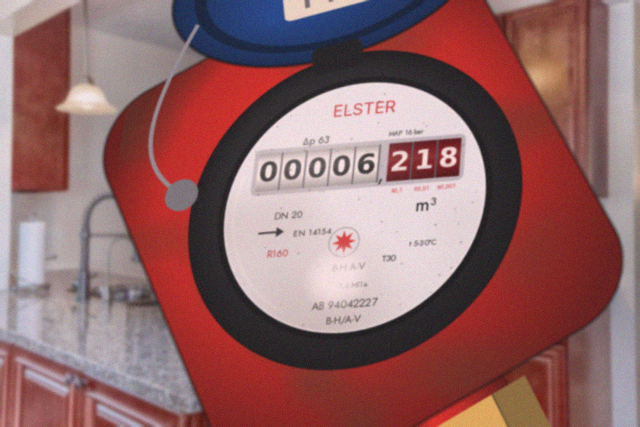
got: 6.218 m³
